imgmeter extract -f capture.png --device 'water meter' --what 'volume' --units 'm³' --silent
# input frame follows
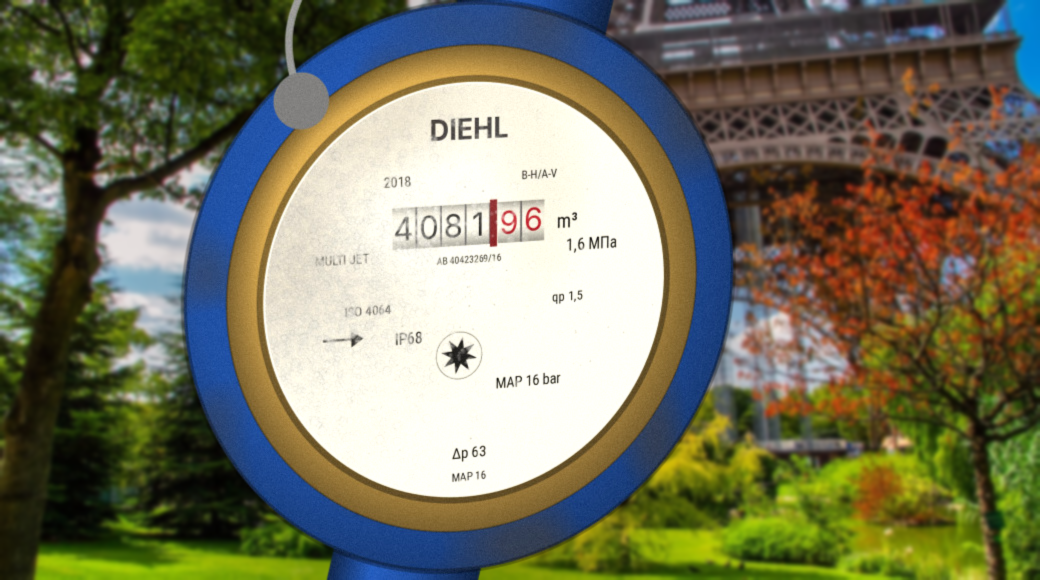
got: 4081.96 m³
